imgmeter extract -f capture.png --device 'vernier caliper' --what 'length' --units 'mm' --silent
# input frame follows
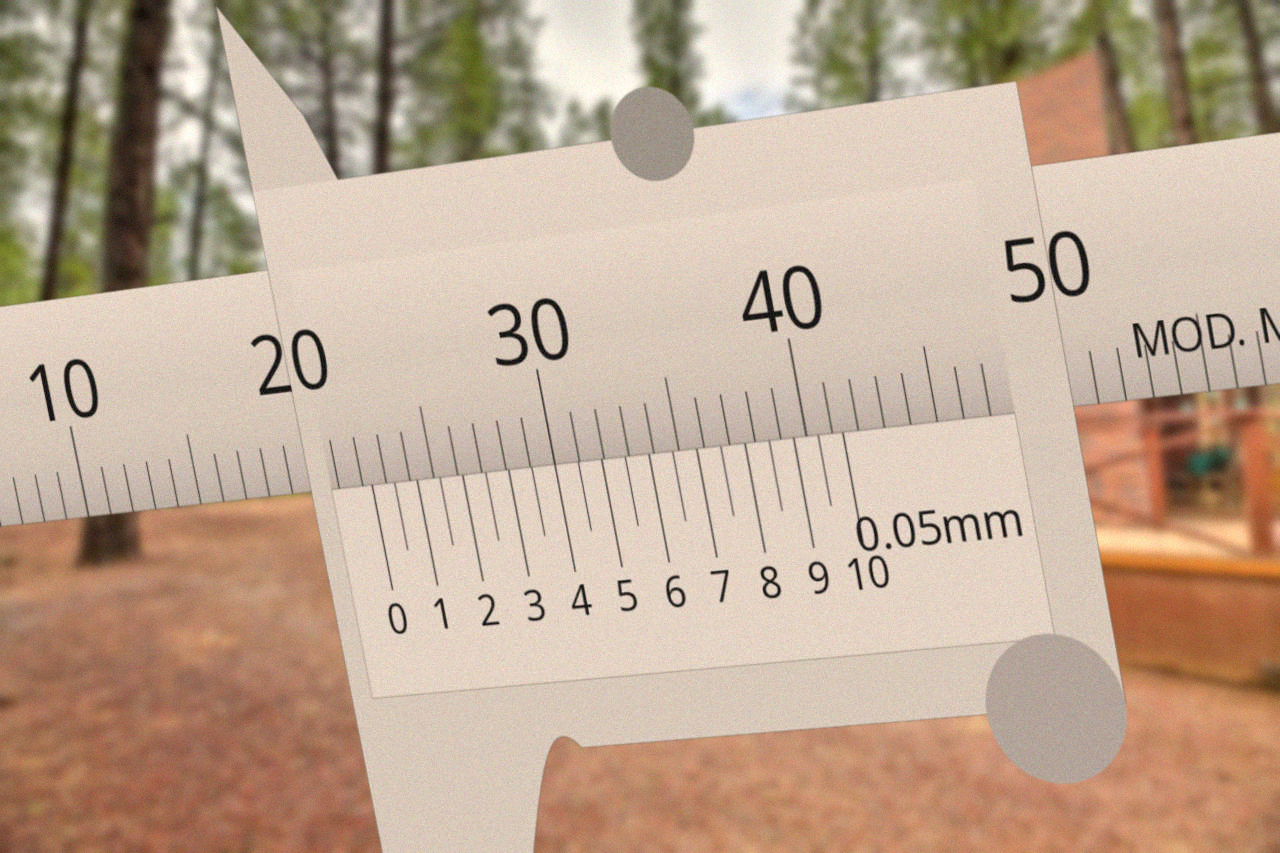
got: 22.4 mm
